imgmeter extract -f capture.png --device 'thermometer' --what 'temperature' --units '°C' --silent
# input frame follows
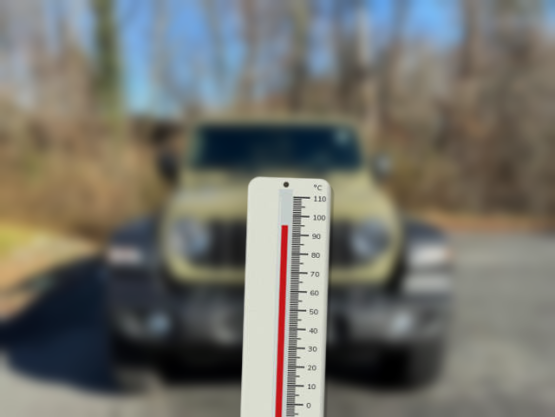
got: 95 °C
